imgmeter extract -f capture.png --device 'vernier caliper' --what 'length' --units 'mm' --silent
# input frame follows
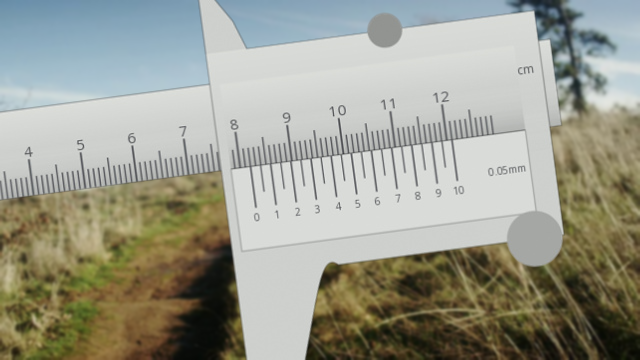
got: 82.0 mm
